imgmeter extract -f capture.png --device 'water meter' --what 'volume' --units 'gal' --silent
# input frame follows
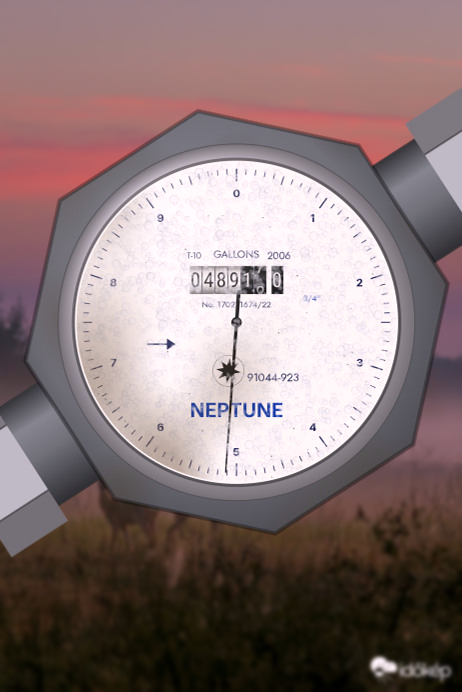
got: 489175.1 gal
